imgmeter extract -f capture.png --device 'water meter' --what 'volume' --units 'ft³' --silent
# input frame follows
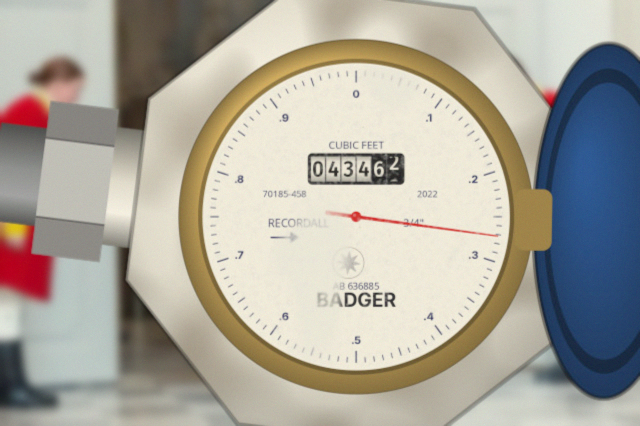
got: 43462.27 ft³
